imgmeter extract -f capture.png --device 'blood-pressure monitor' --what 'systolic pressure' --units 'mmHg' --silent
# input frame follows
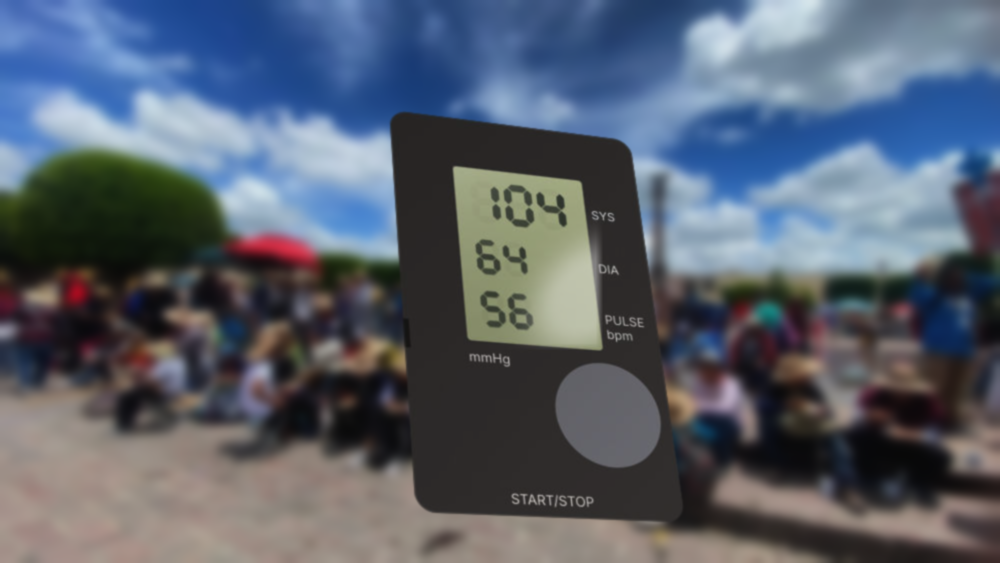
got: 104 mmHg
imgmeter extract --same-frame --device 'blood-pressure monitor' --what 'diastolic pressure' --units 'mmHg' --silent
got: 64 mmHg
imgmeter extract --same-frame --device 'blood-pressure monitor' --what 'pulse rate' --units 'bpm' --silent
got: 56 bpm
